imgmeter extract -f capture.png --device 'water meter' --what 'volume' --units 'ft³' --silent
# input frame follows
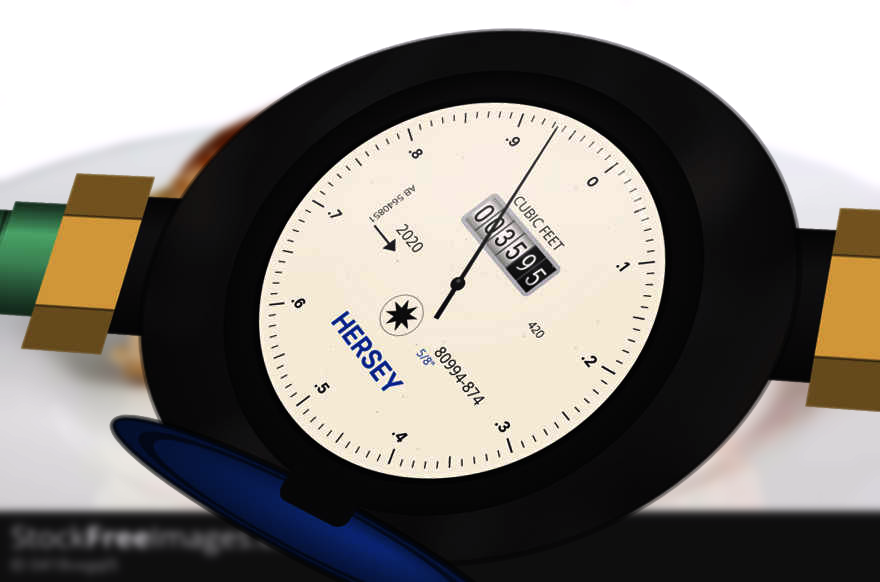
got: 3594.93 ft³
